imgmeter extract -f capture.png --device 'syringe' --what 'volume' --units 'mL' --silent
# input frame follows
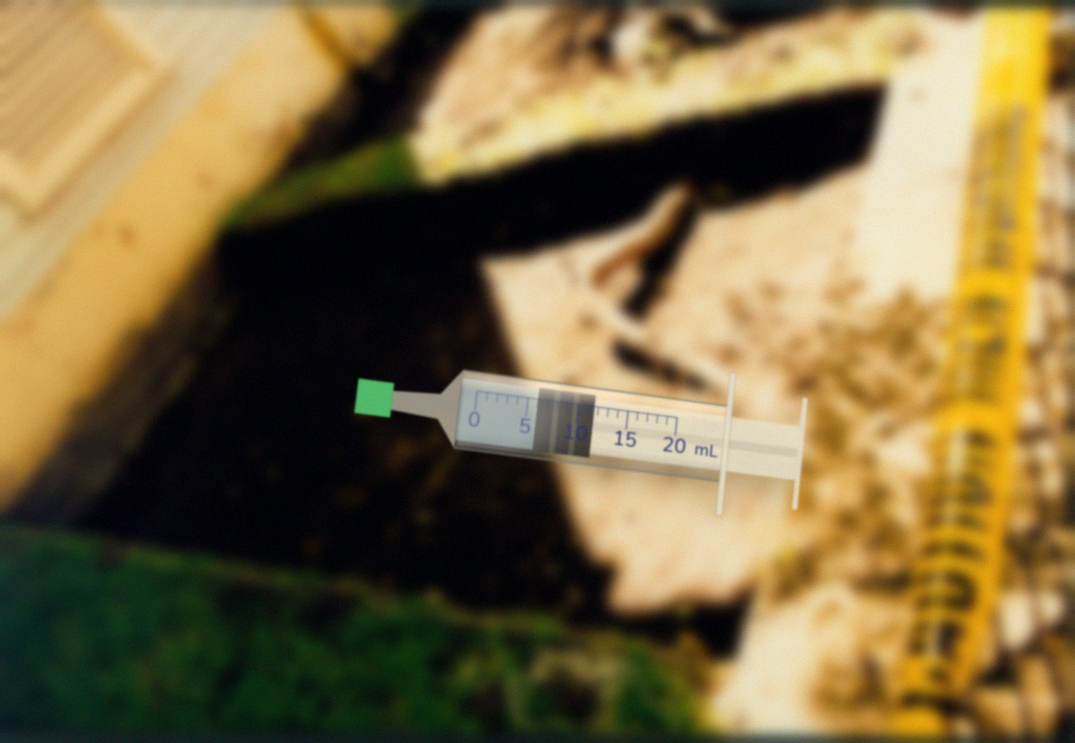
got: 6 mL
